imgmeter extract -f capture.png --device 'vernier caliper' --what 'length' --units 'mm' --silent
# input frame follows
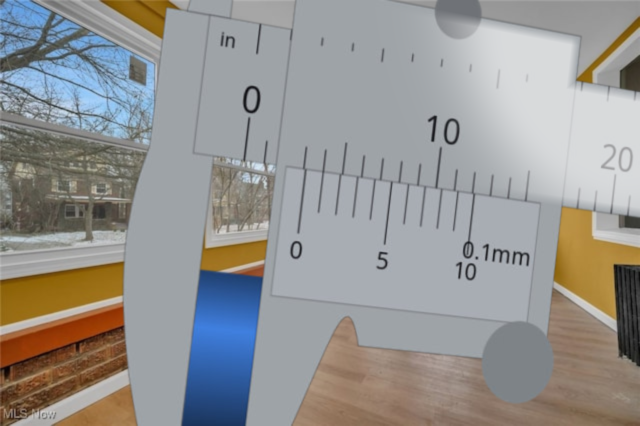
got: 3.1 mm
